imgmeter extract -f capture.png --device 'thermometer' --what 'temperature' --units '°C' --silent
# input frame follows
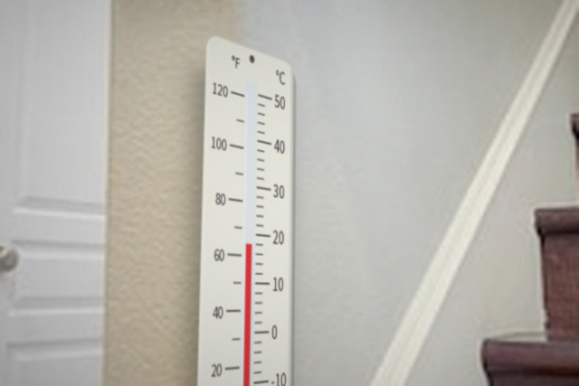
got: 18 °C
